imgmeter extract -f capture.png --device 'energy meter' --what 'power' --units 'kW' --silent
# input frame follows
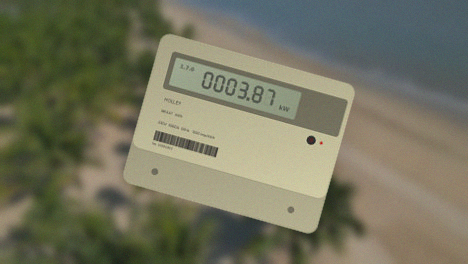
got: 3.87 kW
